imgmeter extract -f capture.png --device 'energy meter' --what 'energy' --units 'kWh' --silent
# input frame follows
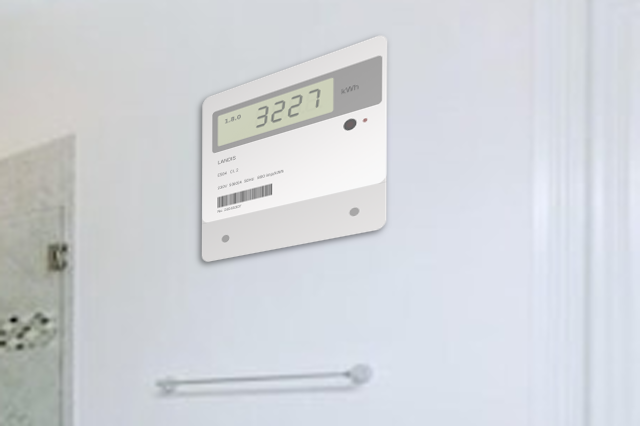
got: 3227 kWh
